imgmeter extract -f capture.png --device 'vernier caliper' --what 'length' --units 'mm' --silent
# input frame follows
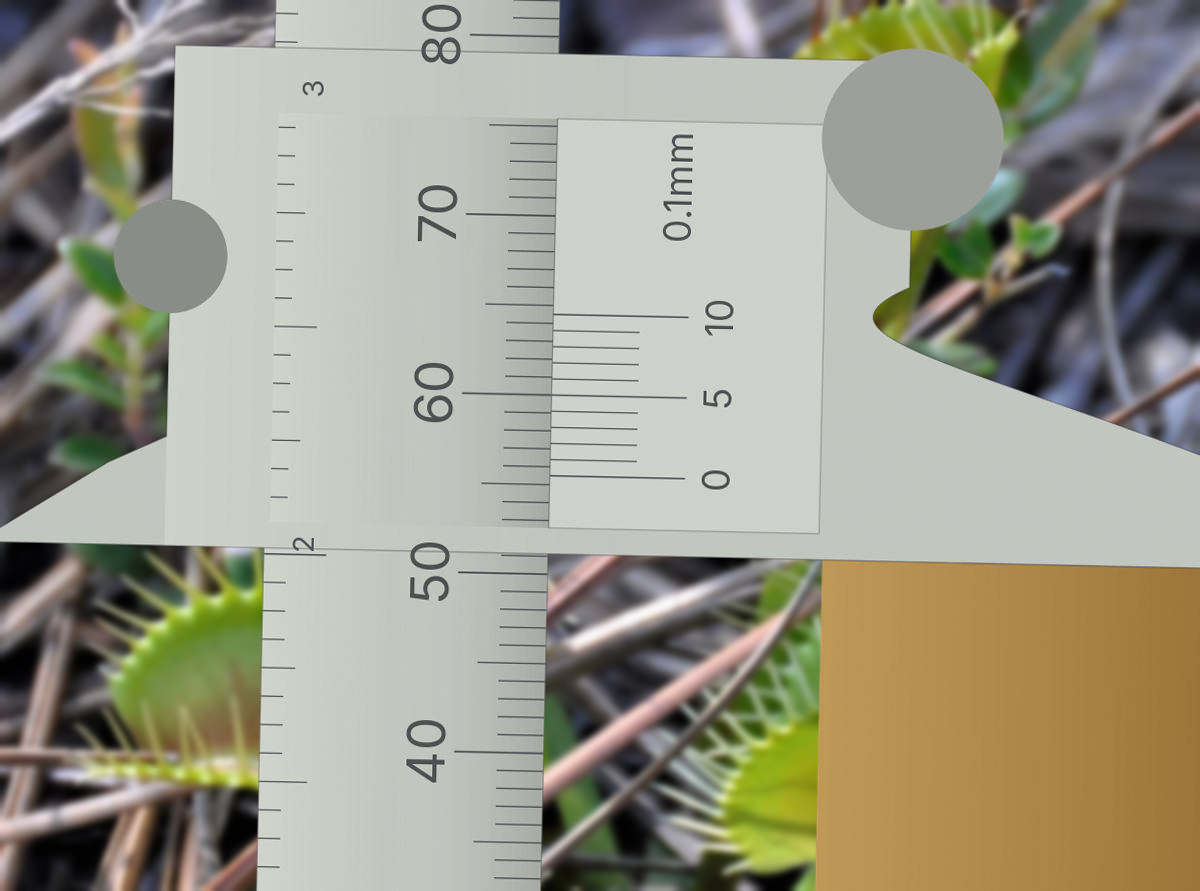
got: 55.5 mm
